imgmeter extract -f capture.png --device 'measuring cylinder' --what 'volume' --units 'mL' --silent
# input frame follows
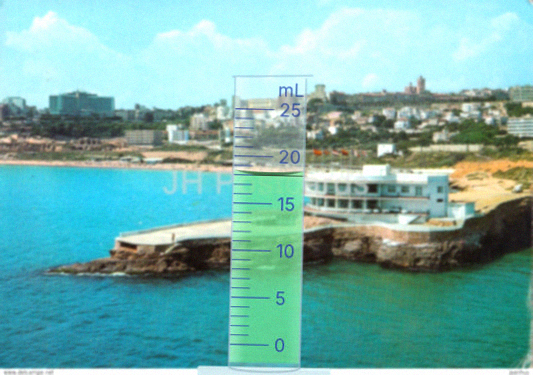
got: 18 mL
